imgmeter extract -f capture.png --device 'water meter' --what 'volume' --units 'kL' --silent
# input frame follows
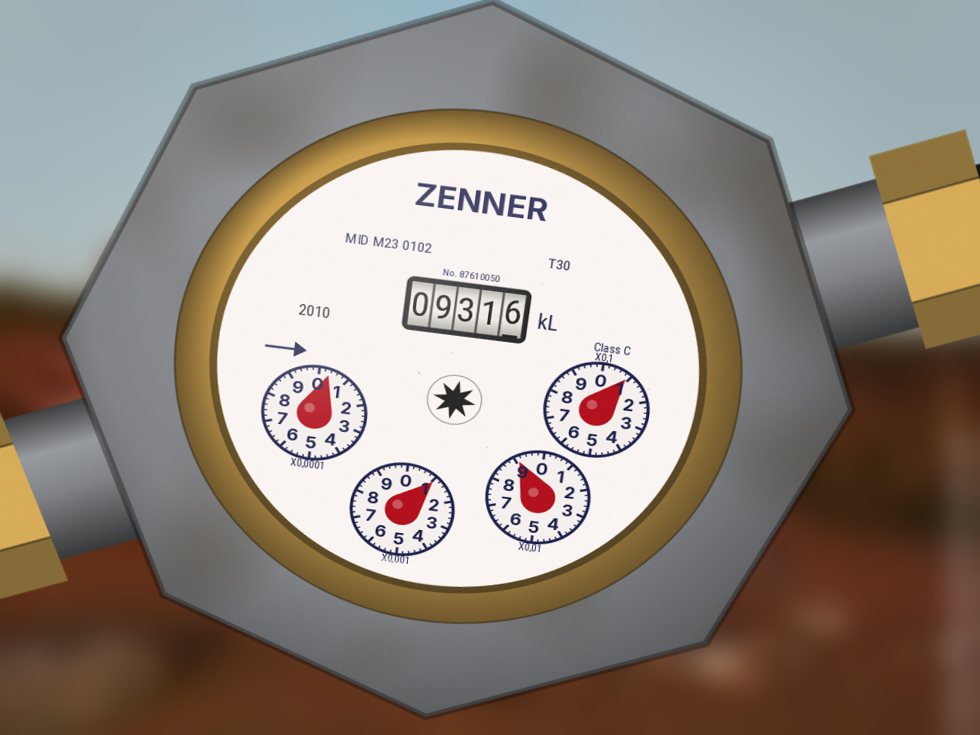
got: 9316.0910 kL
